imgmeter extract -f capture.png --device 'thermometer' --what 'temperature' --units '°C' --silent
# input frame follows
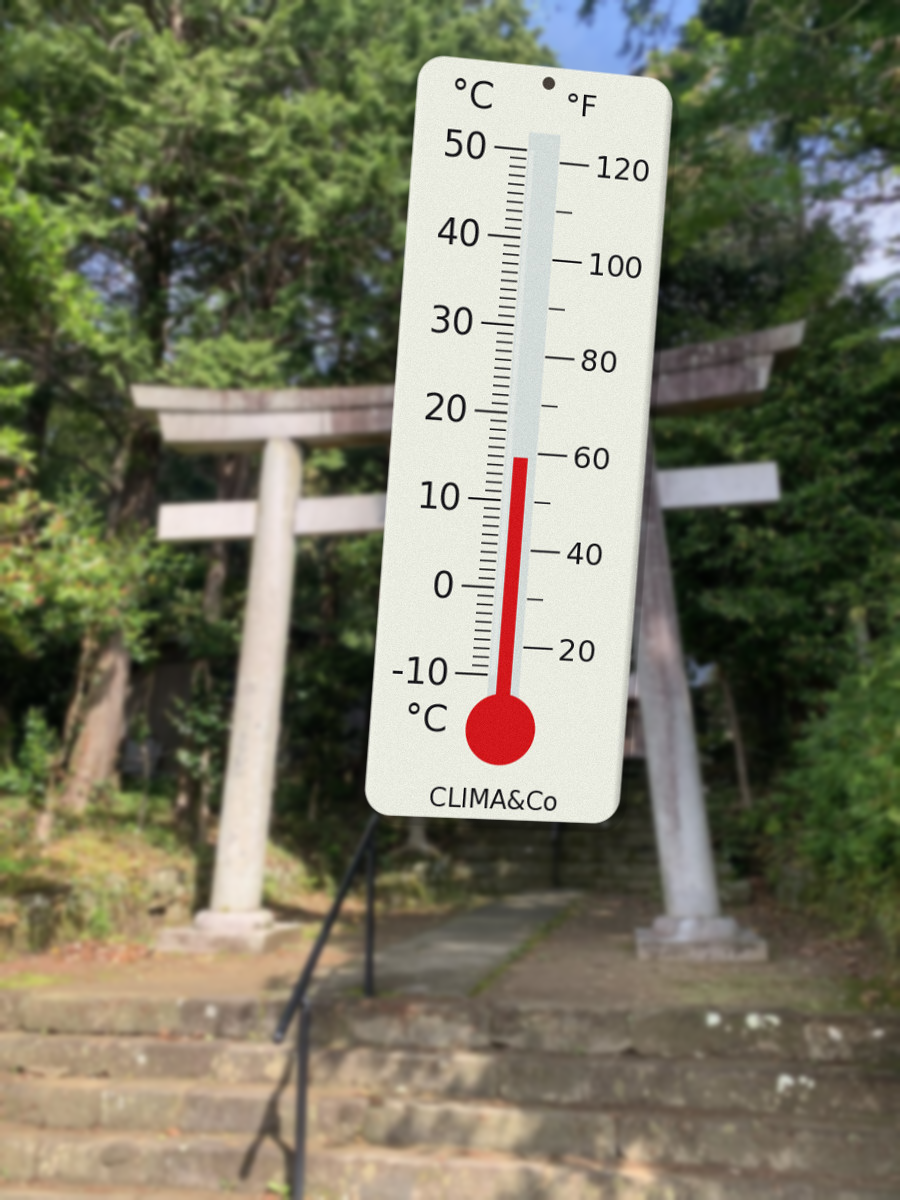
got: 15 °C
